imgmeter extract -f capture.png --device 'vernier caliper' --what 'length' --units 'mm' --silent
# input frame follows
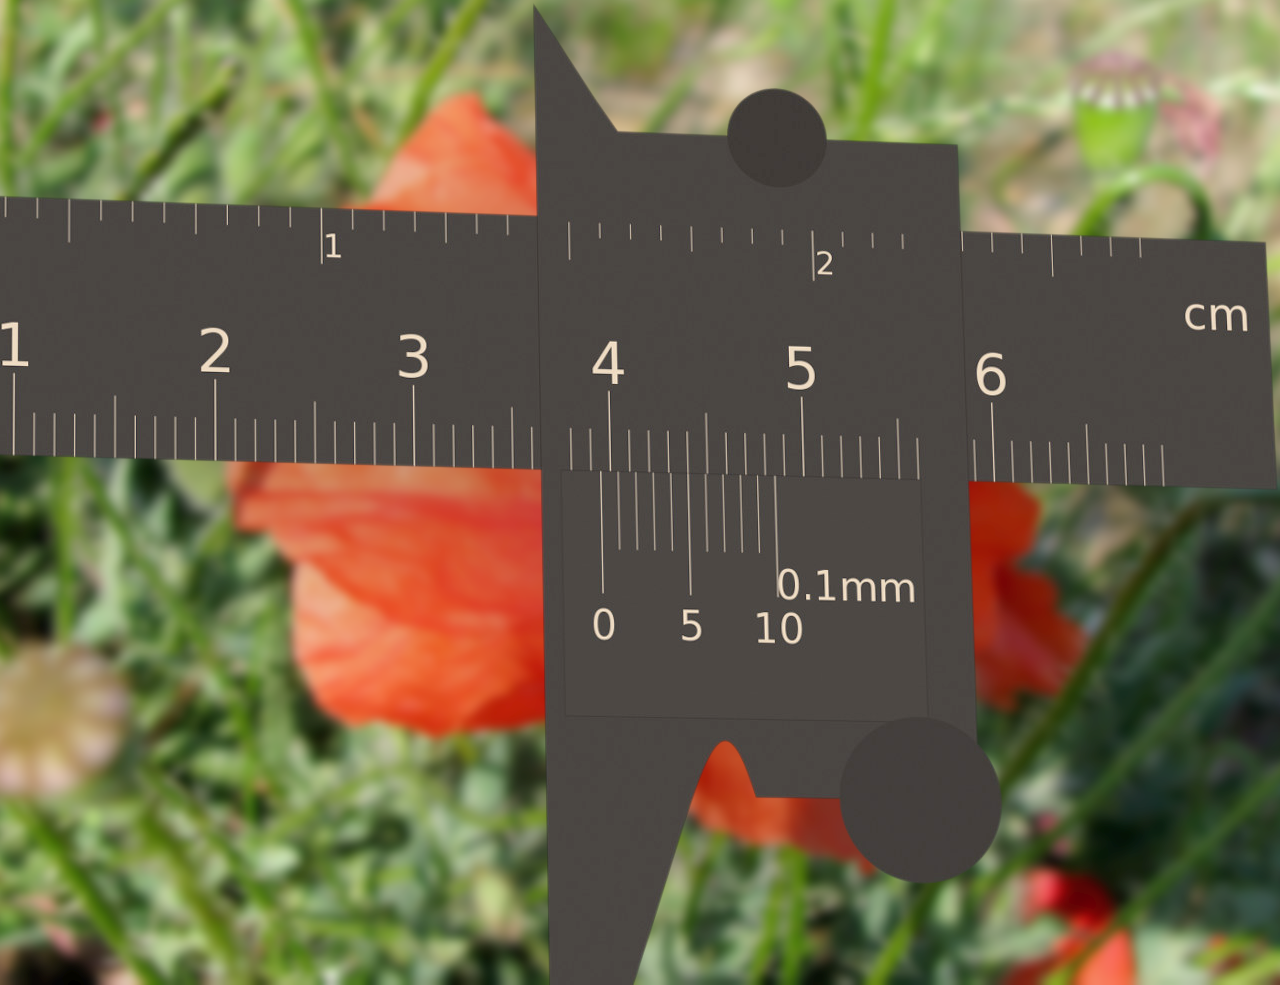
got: 39.5 mm
